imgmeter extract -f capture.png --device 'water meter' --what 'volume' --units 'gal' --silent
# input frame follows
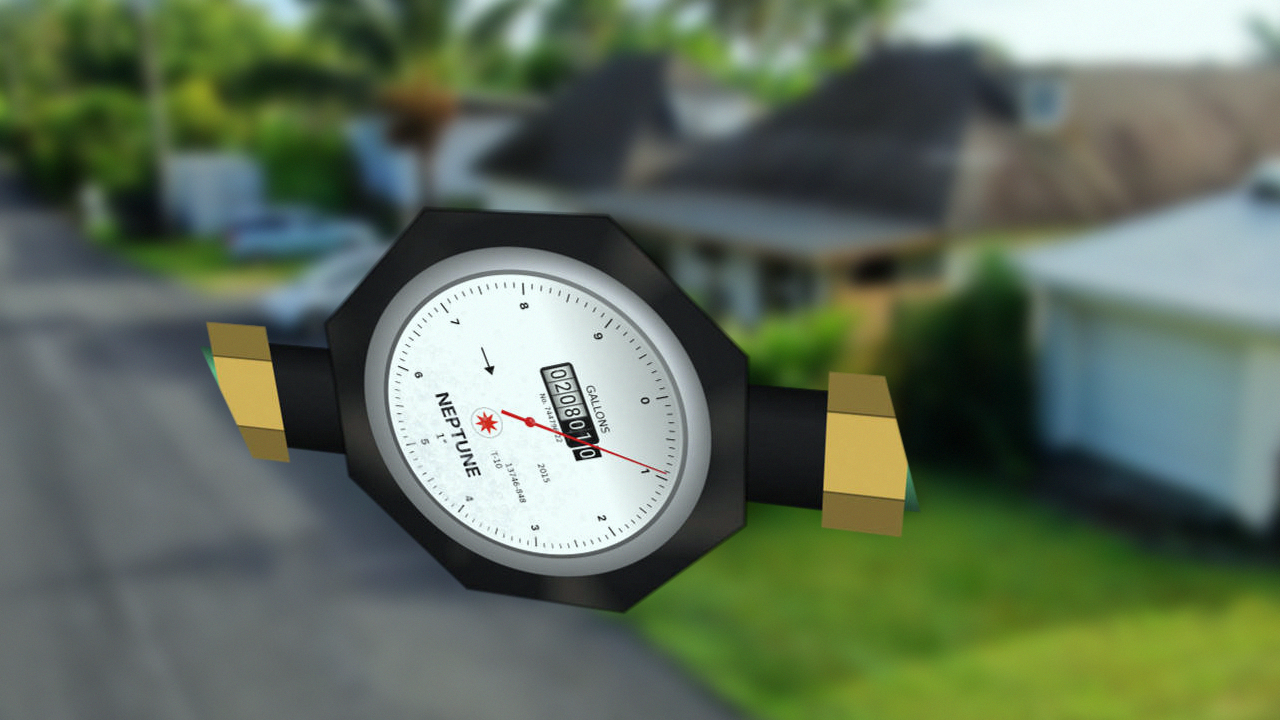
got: 208010.9 gal
